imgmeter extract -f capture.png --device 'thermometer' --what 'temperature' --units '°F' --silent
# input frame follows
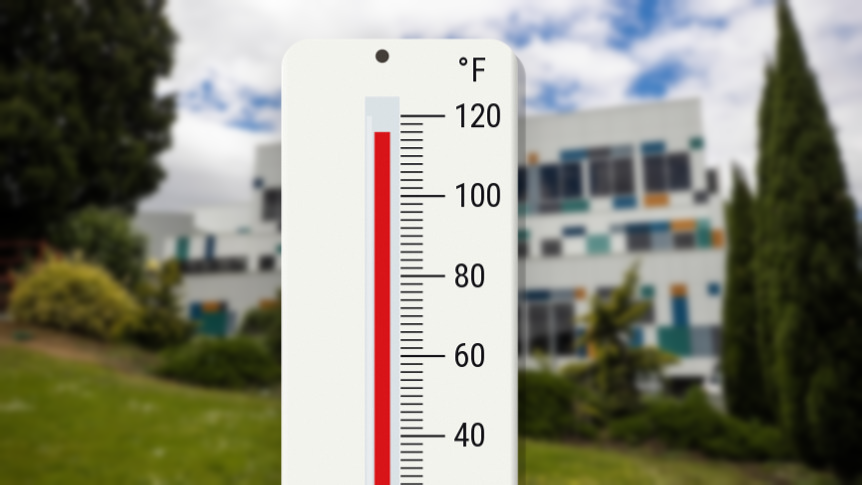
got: 116 °F
